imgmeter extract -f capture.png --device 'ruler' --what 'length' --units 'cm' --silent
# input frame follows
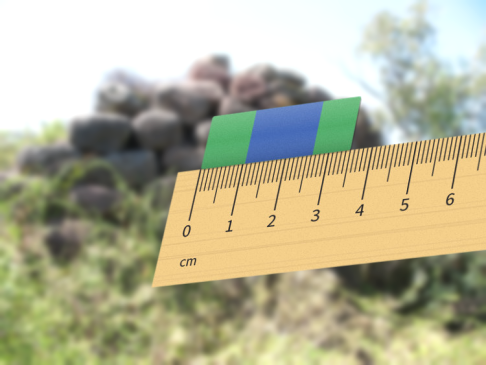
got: 3.5 cm
